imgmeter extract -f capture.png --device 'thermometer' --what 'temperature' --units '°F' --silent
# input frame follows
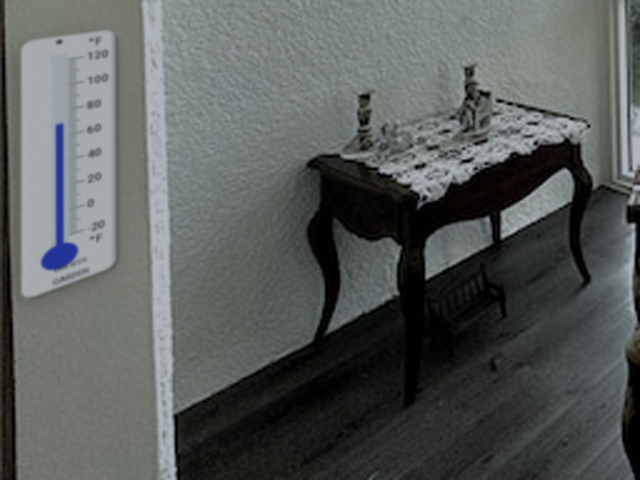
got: 70 °F
